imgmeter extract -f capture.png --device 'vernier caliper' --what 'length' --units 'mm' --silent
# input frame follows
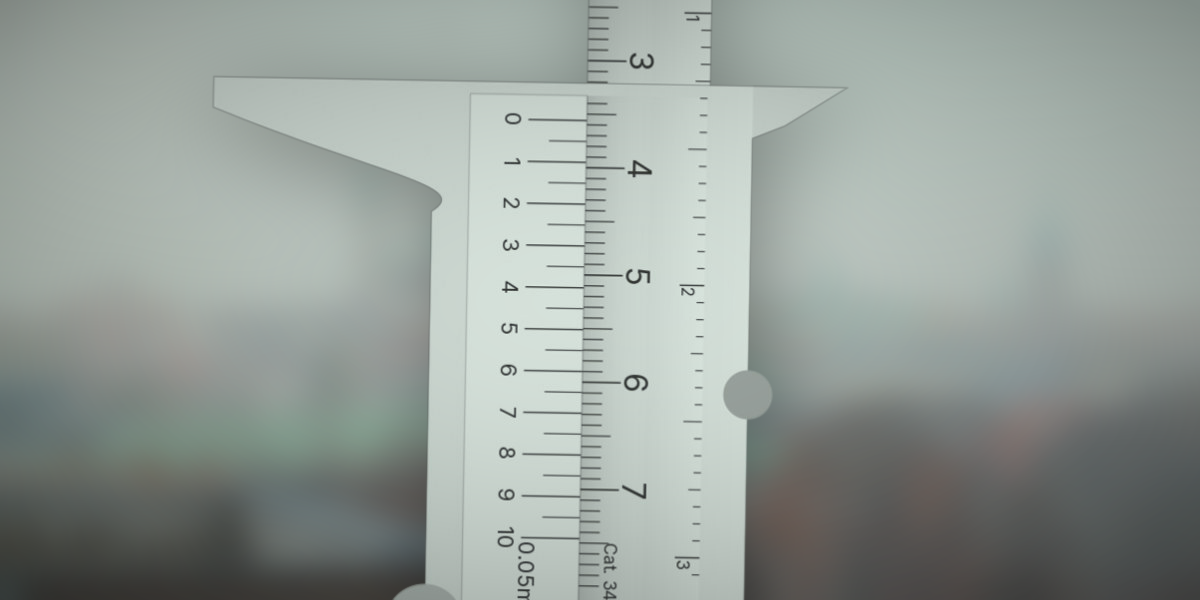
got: 35.6 mm
